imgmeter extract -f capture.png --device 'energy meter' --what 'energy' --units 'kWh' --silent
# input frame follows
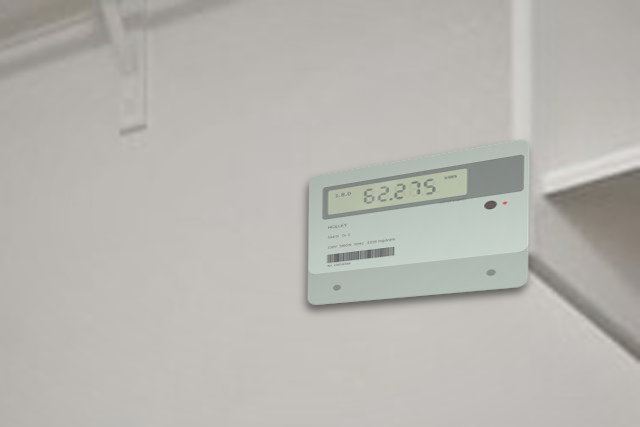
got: 62.275 kWh
